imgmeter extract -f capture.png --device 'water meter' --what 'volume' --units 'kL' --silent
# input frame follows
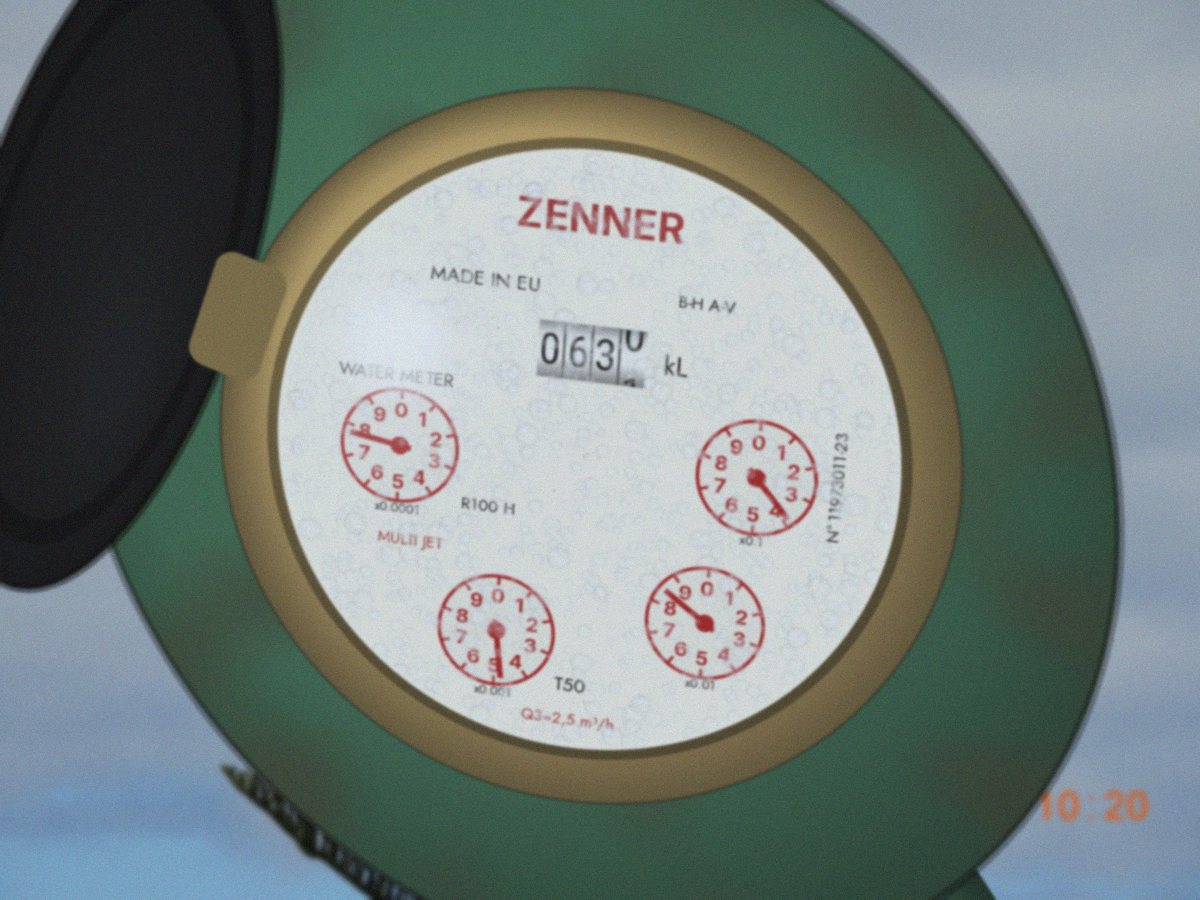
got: 630.3847 kL
